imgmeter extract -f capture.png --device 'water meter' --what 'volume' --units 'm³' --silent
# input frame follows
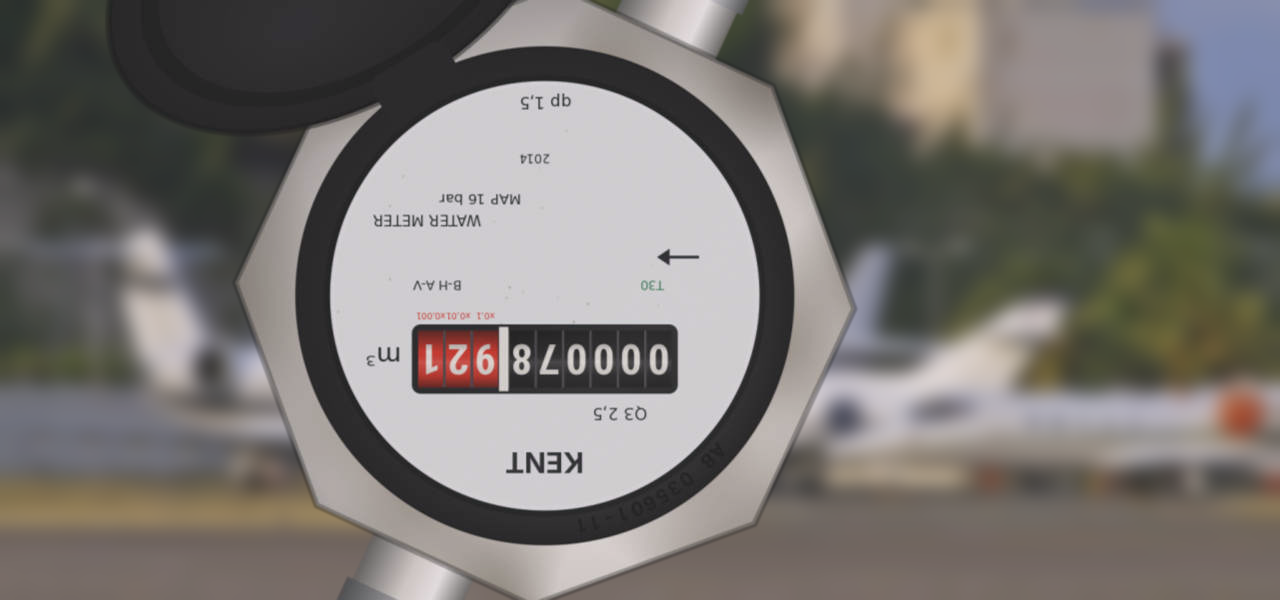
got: 78.921 m³
